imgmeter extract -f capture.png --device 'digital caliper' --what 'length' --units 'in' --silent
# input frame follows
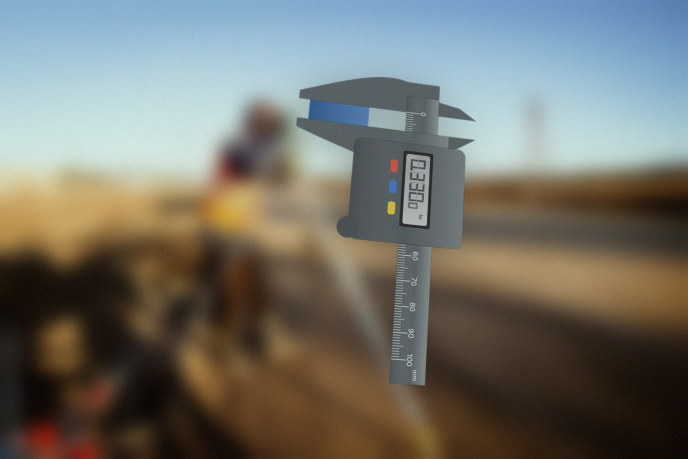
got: 0.3300 in
